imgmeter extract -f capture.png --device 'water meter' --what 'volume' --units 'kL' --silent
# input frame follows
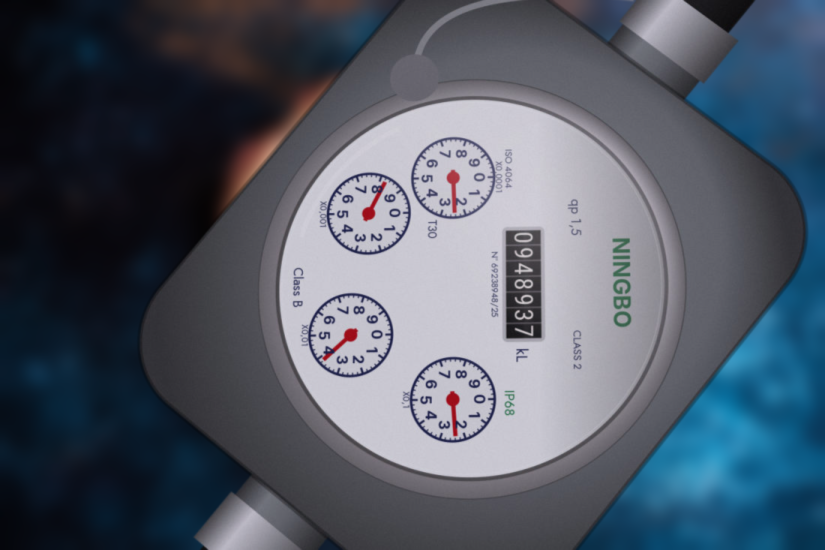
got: 948937.2382 kL
